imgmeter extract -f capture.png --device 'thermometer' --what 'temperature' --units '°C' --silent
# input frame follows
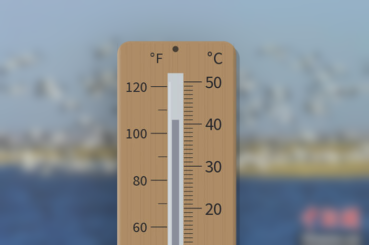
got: 41 °C
